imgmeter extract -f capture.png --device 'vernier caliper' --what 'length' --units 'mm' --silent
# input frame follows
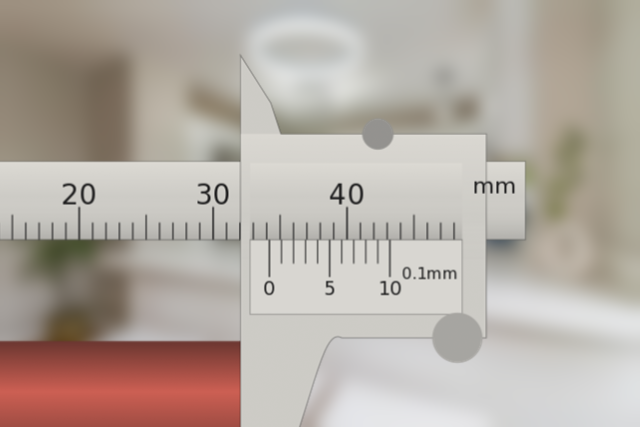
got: 34.2 mm
